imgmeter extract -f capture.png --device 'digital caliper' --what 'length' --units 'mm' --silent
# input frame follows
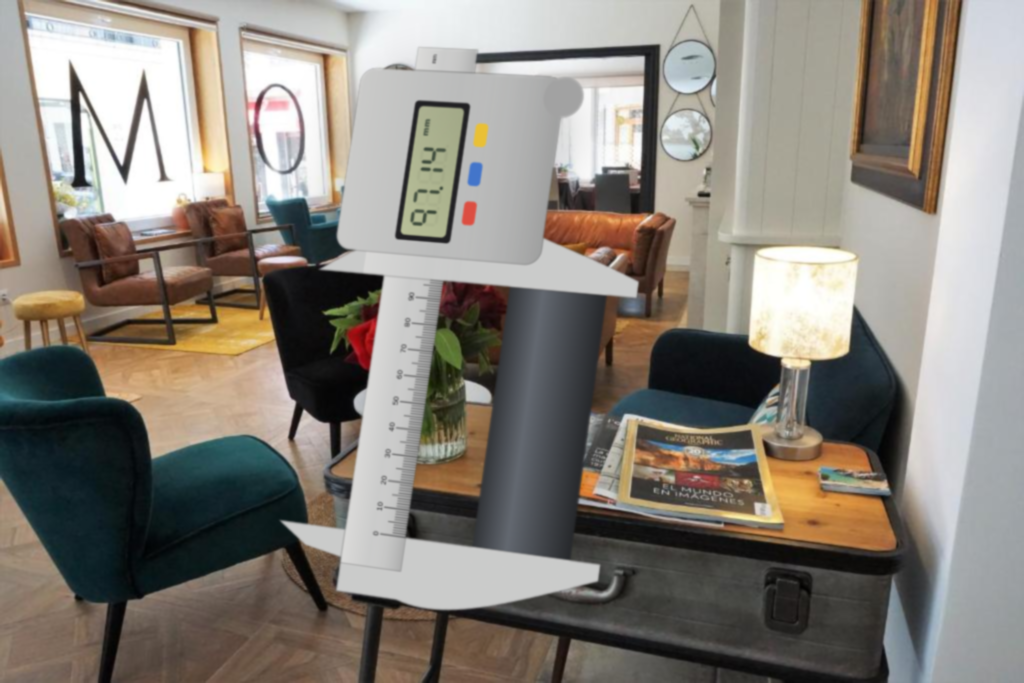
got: 97.14 mm
